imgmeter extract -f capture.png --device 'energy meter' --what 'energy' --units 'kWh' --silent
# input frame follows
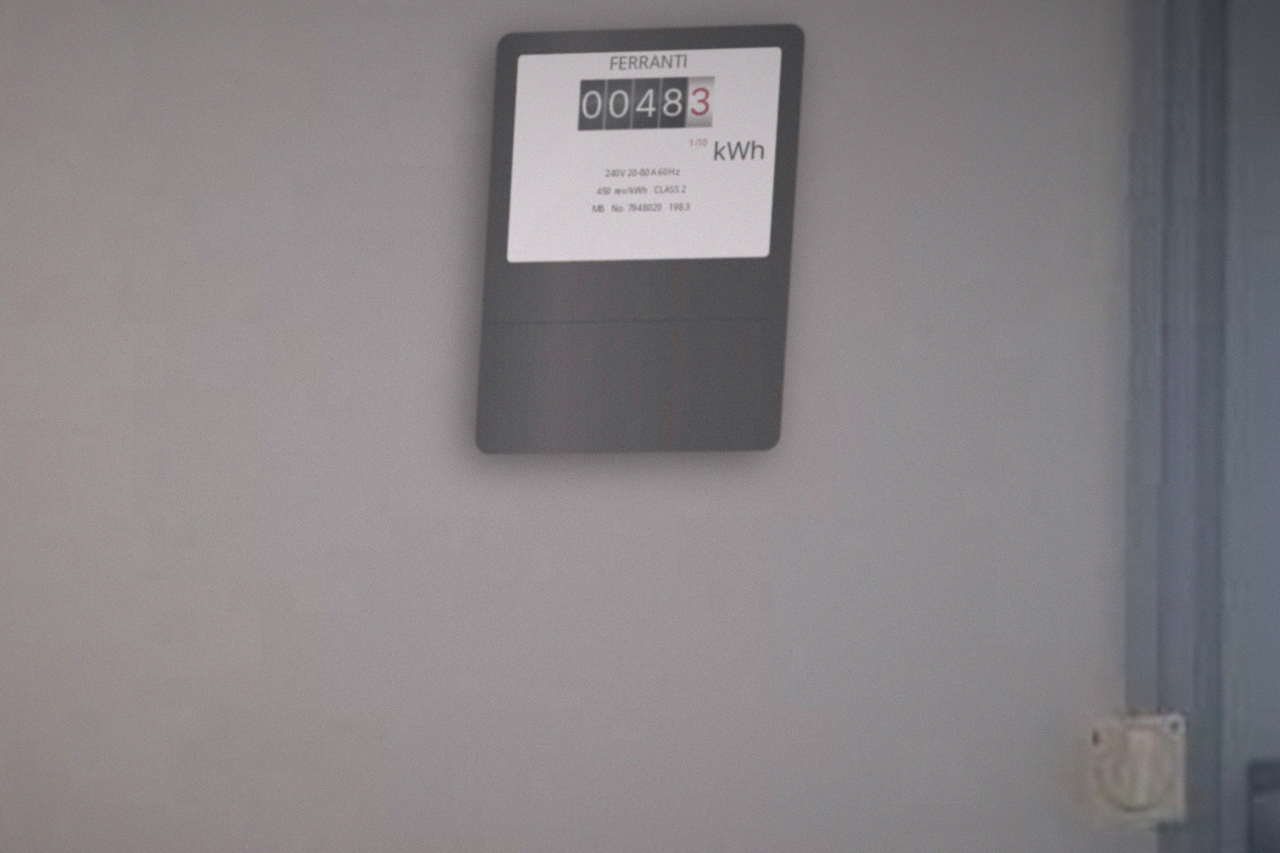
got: 48.3 kWh
